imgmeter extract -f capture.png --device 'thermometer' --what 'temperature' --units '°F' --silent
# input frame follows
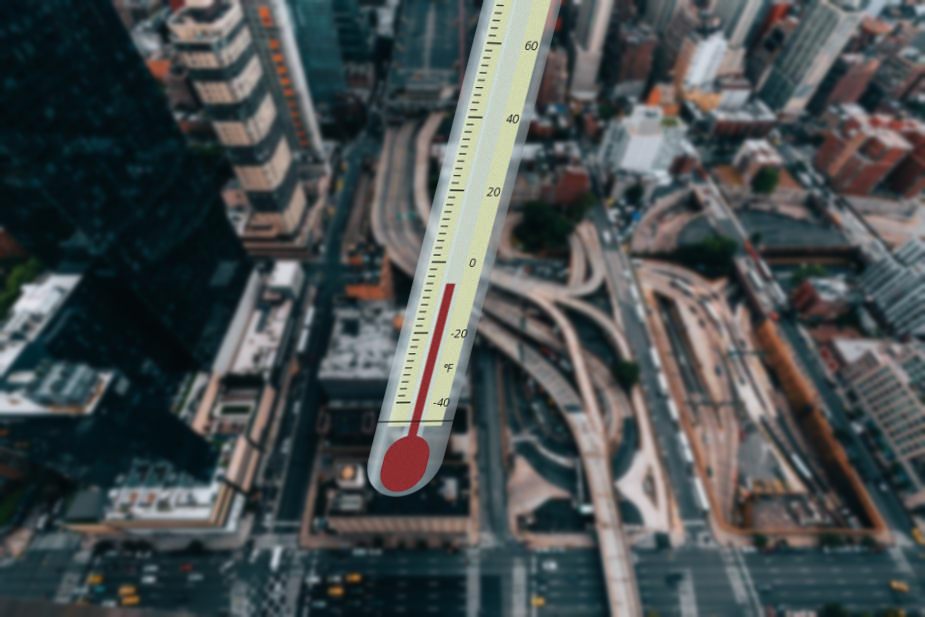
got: -6 °F
